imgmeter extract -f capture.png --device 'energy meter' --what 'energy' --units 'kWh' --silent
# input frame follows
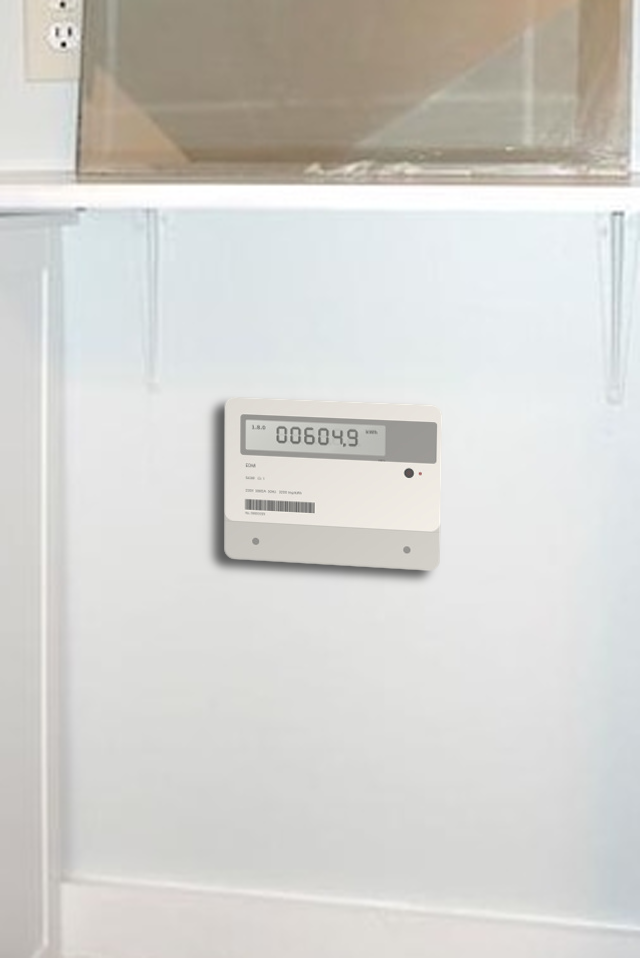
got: 604.9 kWh
